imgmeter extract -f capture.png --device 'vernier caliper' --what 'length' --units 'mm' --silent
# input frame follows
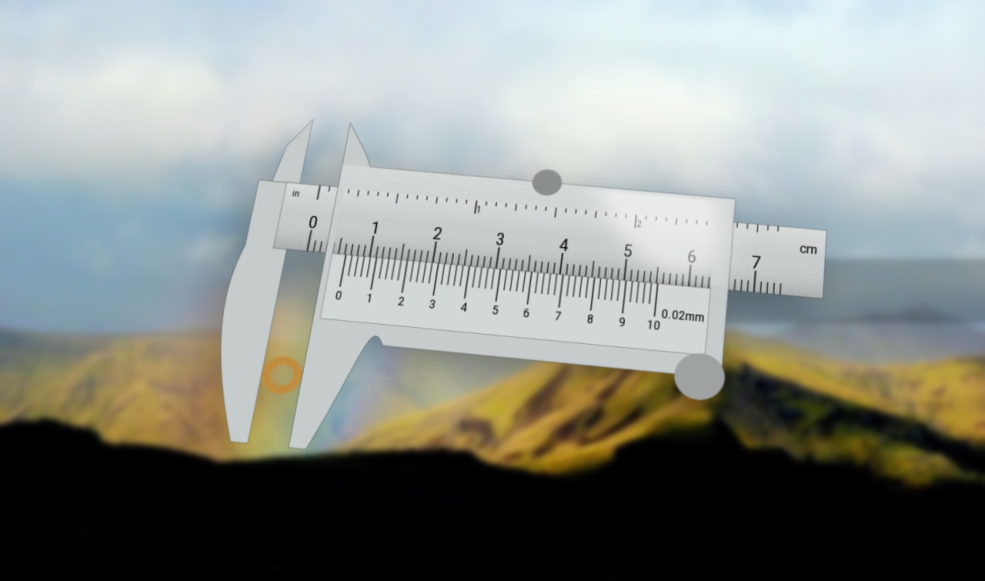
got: 6.2 mm
